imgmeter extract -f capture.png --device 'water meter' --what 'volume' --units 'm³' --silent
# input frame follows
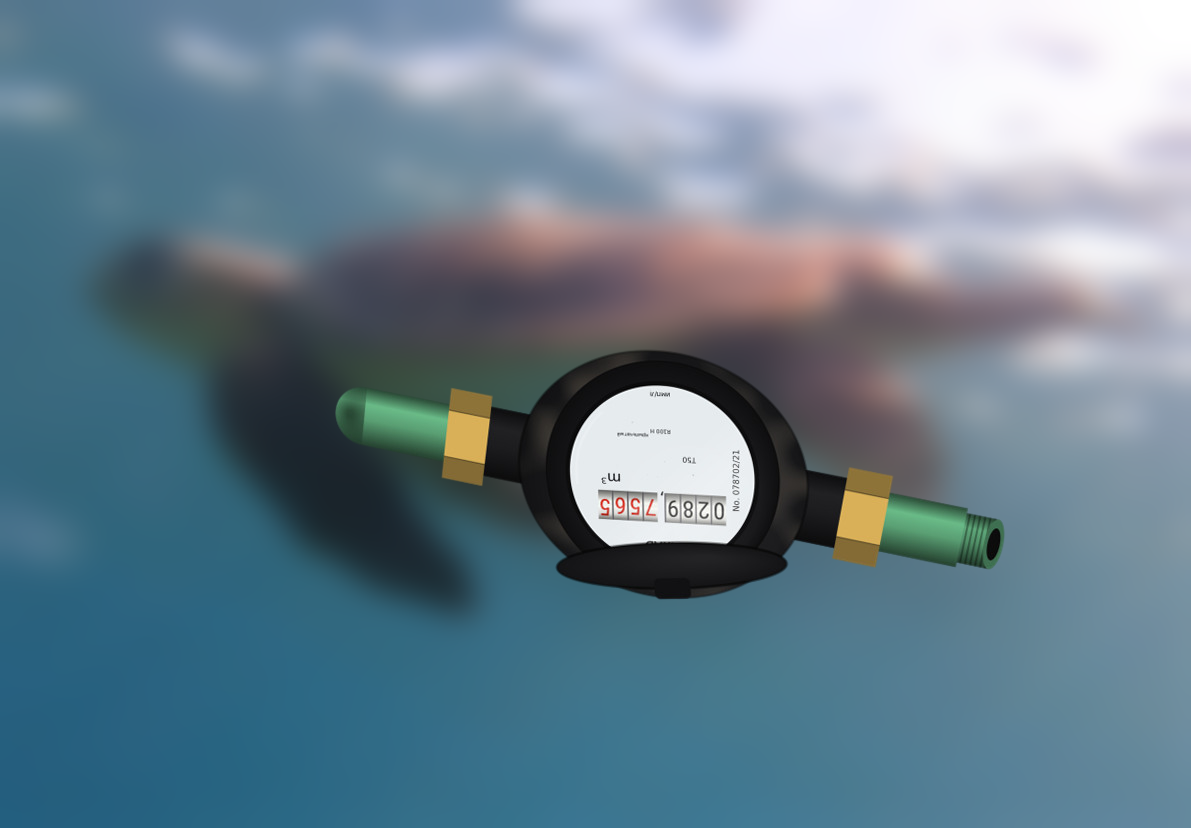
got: 289.7565 m³
